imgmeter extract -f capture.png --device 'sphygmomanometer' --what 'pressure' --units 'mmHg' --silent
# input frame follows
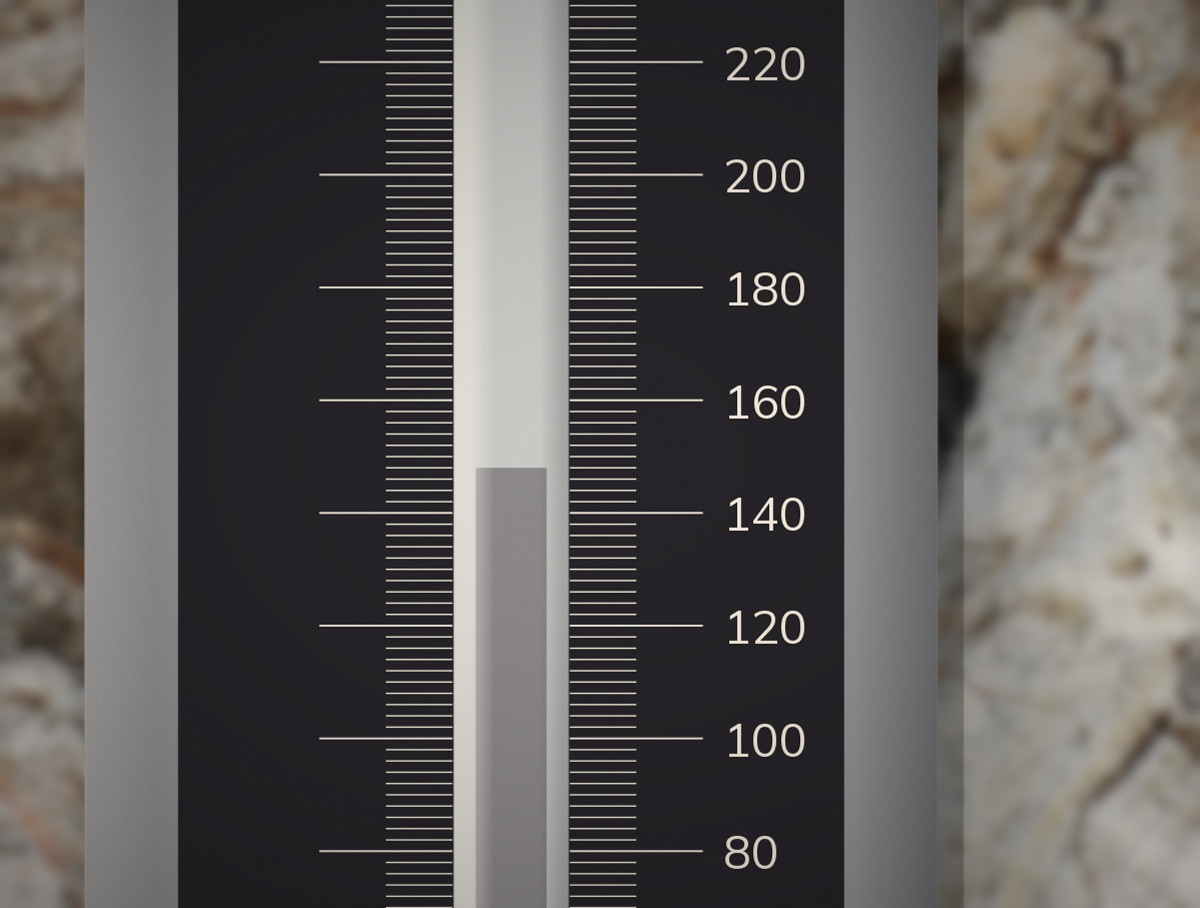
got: 148 mmHg
